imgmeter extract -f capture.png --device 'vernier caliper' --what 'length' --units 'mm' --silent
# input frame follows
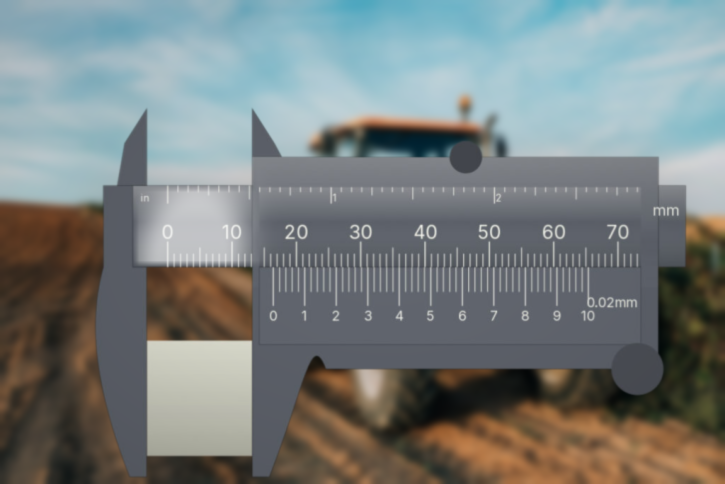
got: 16.4 mm
